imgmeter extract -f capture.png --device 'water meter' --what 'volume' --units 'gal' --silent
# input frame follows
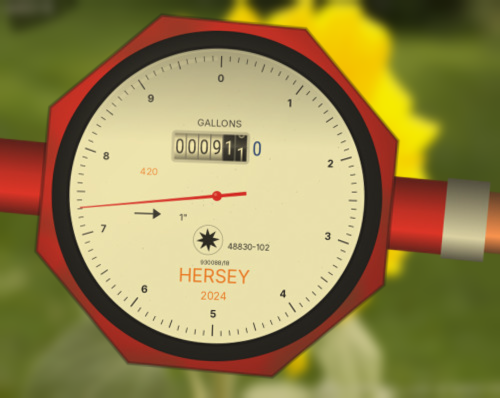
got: 9107.3 gal
